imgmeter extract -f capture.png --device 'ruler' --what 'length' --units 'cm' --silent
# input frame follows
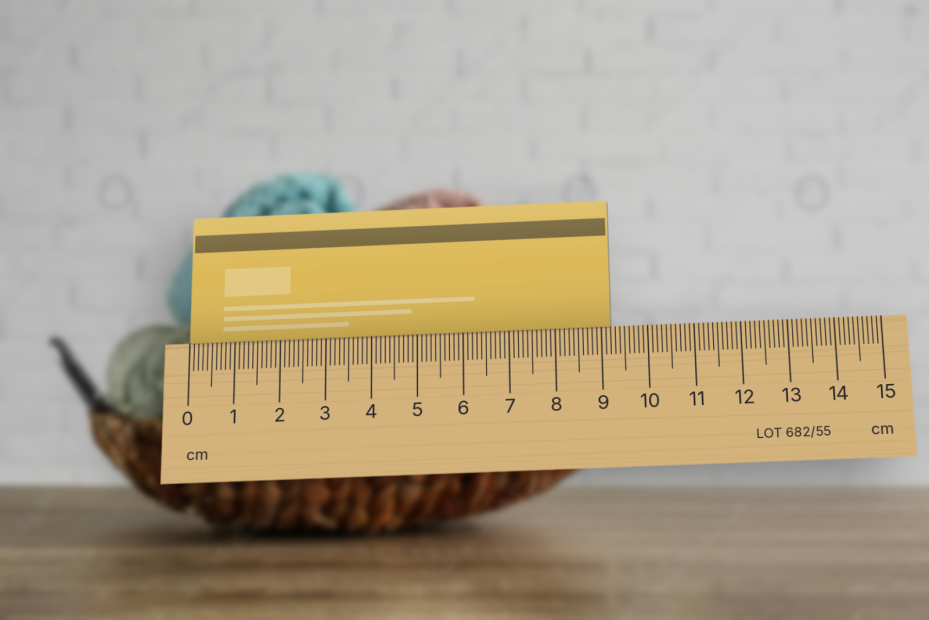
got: 9.2 cm
